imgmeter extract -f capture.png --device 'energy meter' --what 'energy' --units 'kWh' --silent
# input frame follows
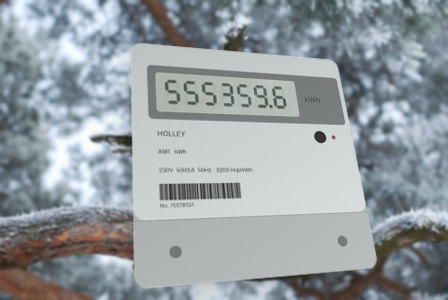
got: 555359.6 kWh
